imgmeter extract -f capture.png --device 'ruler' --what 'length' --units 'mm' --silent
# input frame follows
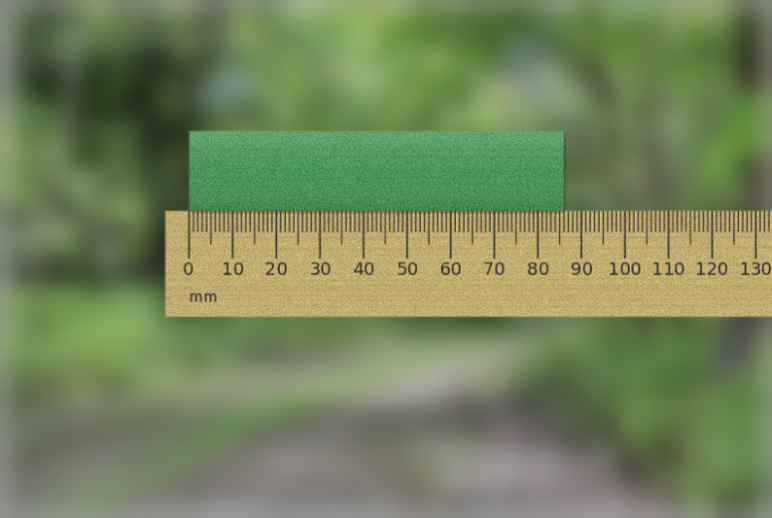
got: 86 mm
